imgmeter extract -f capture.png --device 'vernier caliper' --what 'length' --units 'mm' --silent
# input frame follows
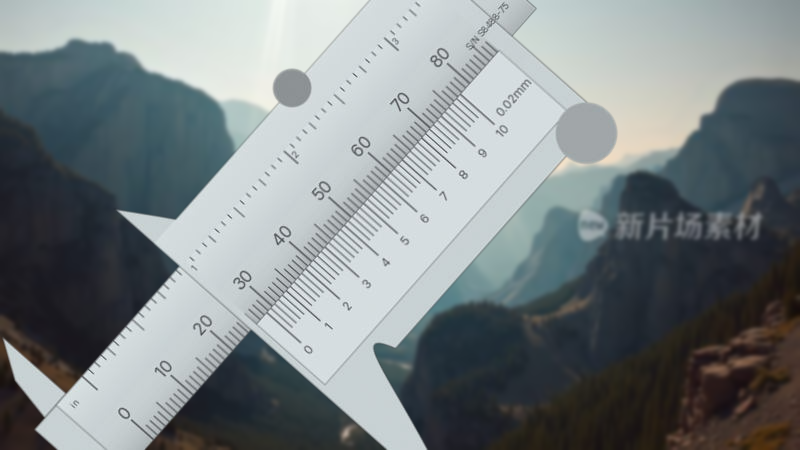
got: 28.6 mm
